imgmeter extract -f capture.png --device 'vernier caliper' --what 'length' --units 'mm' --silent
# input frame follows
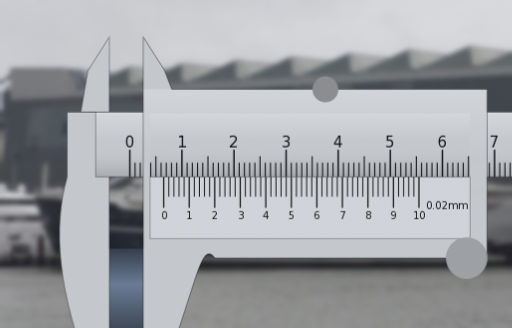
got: 6.5 mm
